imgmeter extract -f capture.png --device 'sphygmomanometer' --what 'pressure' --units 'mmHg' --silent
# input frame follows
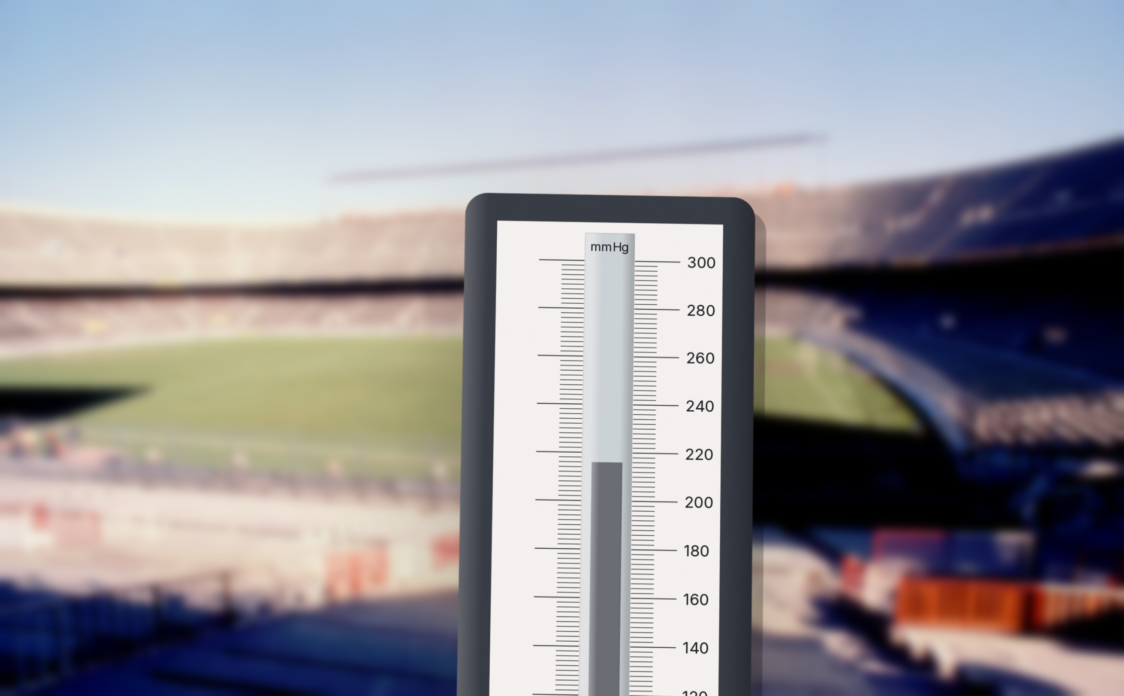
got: 216 mmHg
